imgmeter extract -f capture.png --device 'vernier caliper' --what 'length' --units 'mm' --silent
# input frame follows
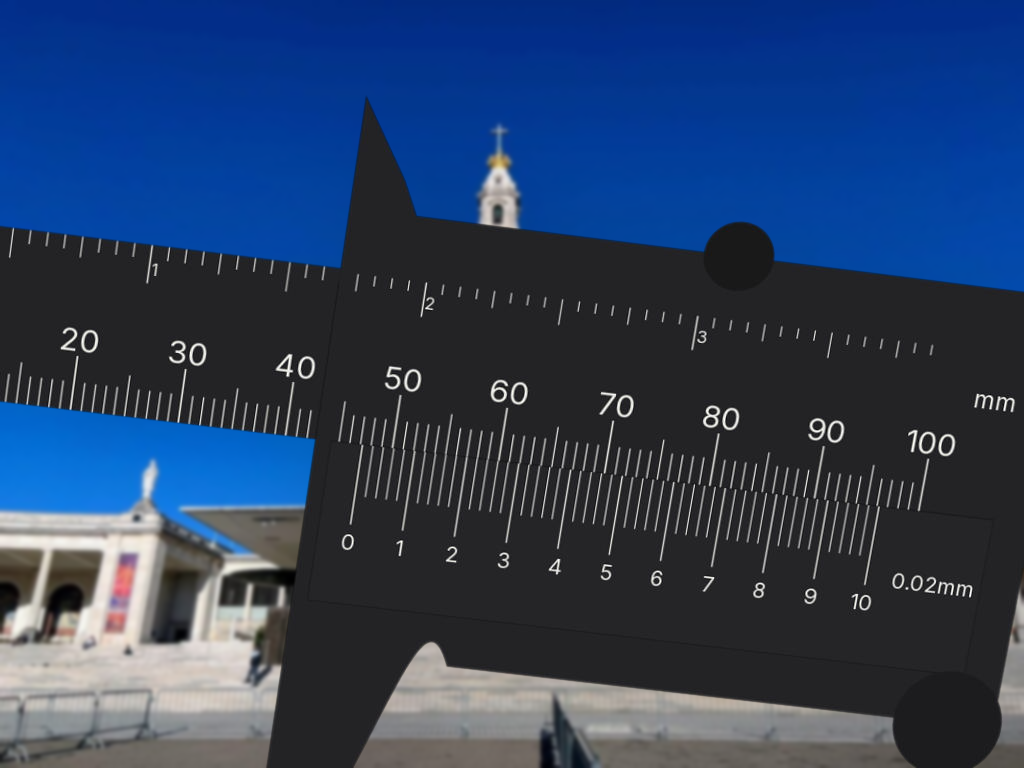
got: 47.2 mm
